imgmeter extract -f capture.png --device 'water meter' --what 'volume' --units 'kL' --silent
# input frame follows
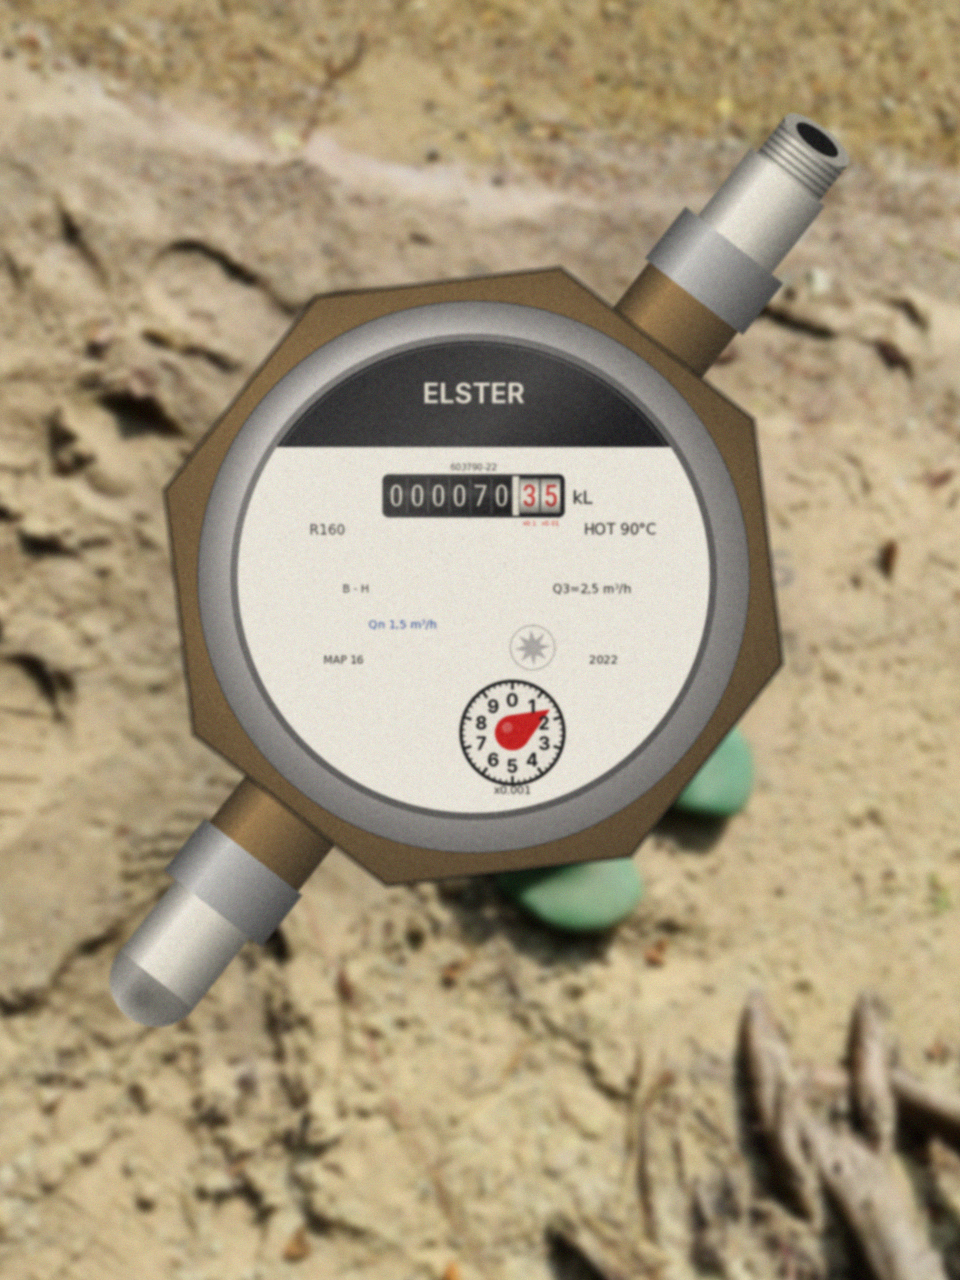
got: 70.351 kL
